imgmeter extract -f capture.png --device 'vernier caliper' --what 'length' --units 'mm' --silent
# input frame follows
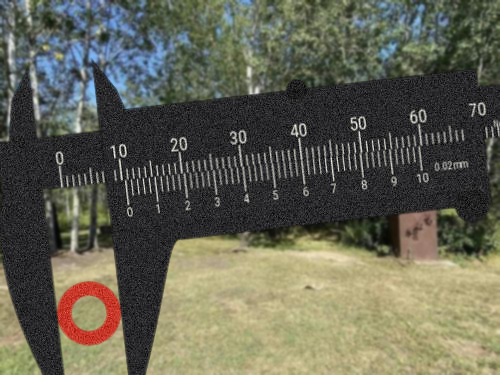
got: 10.6 mm
